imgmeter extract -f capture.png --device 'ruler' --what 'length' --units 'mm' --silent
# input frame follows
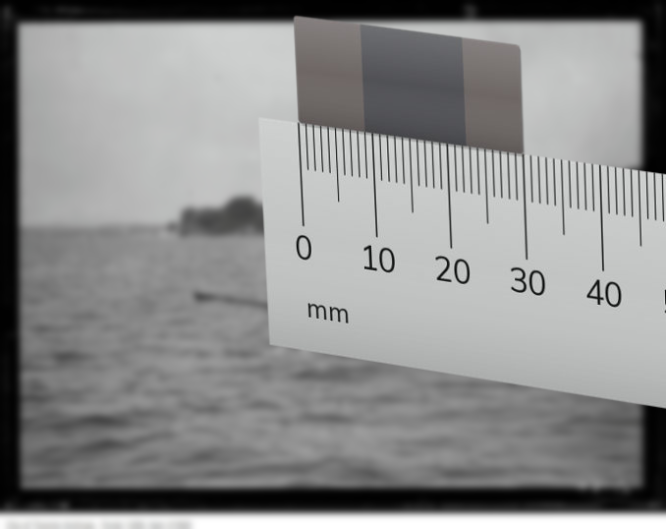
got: 30 mm
